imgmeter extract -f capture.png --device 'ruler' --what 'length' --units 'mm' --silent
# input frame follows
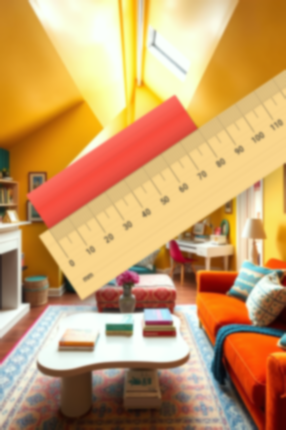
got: 80 mm
